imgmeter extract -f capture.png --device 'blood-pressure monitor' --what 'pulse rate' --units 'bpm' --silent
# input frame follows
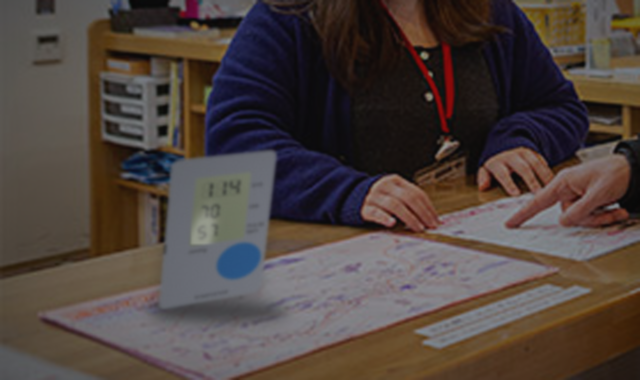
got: 57 bpm
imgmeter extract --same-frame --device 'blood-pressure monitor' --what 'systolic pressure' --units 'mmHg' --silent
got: 114 mmHg
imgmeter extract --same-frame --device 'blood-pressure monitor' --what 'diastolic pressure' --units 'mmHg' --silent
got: 70 mmHg
